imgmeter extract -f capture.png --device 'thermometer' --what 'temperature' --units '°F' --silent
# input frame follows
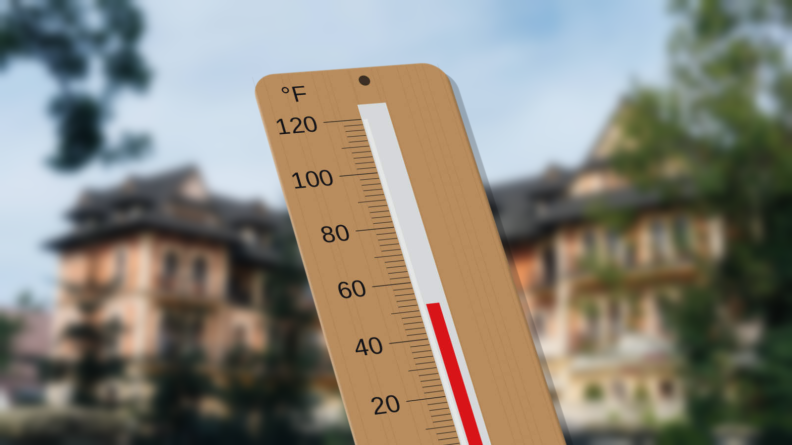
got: 52 °F
